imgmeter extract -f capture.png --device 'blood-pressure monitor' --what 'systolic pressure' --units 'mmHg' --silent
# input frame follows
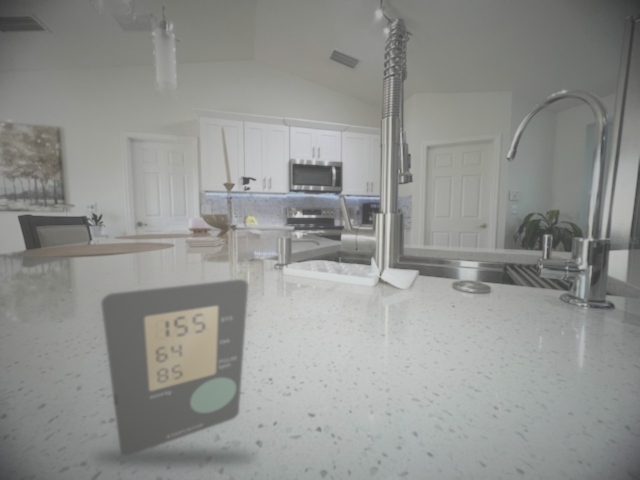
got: 155 mmHg
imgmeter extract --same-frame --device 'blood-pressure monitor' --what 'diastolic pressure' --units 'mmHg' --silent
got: 64 mmHg
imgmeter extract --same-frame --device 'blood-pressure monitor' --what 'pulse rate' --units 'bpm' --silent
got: 85 bpm
